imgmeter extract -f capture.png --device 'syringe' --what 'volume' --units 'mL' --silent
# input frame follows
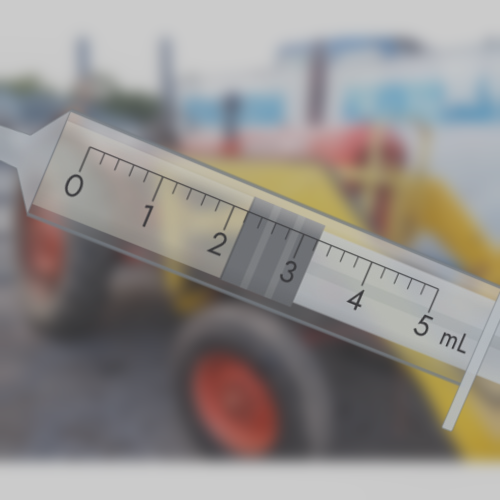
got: 2.2 mL
